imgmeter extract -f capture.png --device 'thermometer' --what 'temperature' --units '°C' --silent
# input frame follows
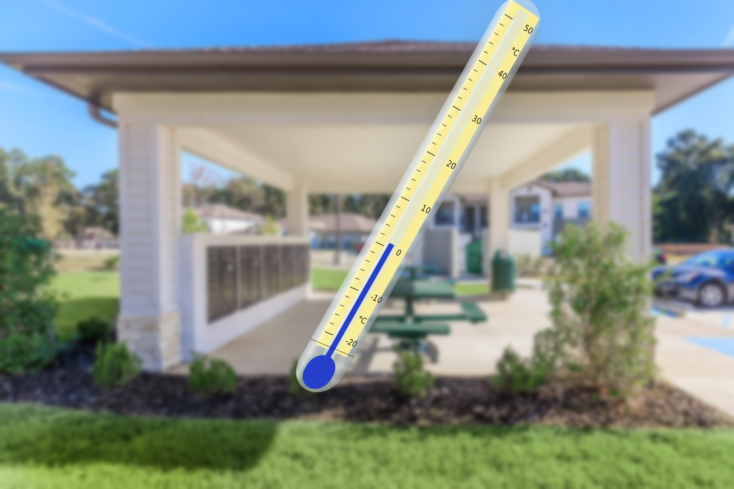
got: 1 °C
